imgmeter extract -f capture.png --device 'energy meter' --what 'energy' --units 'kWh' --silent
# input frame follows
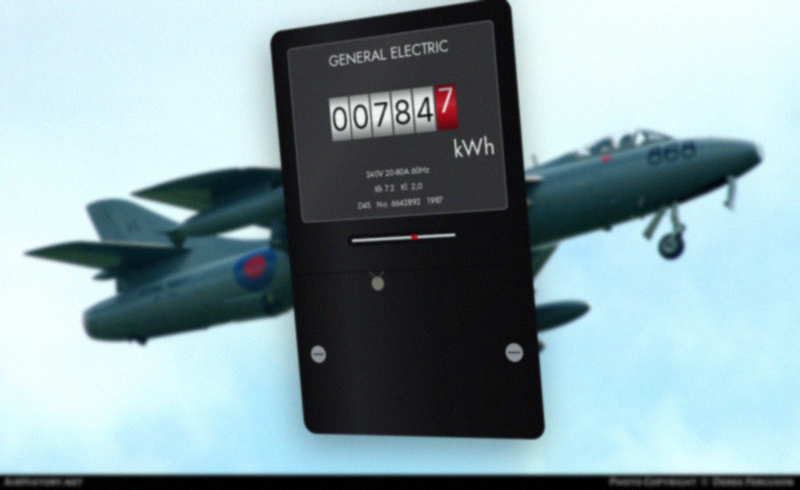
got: 784.7 kWh
